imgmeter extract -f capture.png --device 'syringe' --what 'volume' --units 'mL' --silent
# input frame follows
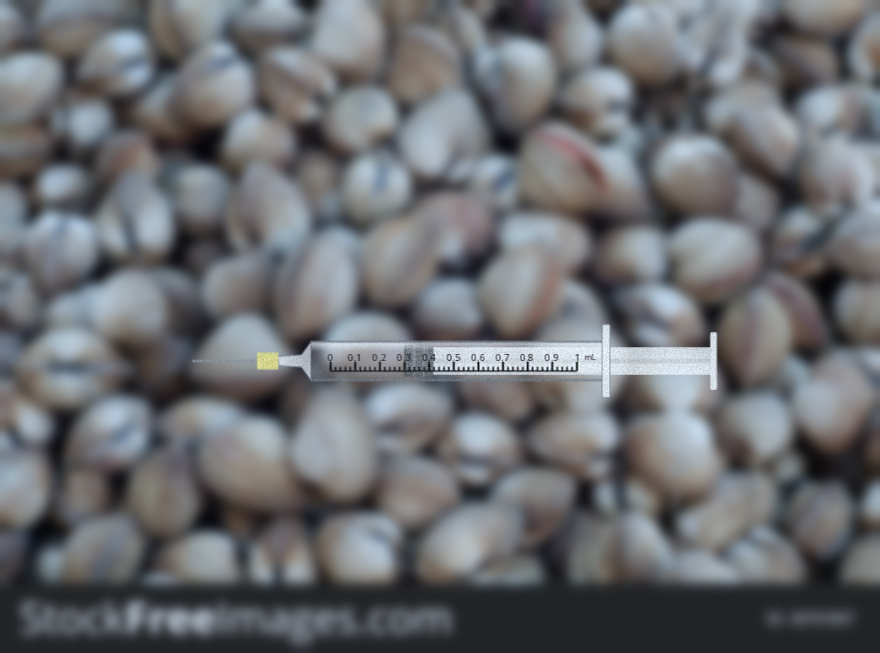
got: 0.3 mL
